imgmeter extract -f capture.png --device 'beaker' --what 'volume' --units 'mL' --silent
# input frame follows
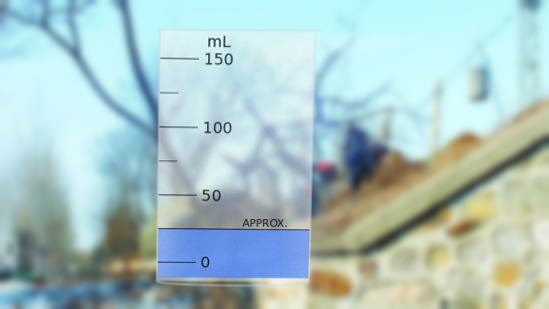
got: 25 mL
